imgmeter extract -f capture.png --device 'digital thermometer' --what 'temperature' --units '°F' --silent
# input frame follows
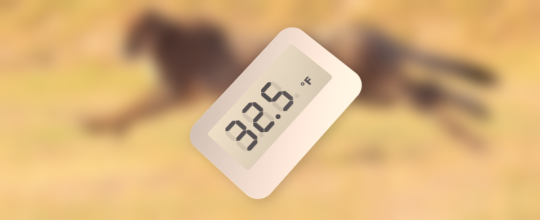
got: 32.5 °F
